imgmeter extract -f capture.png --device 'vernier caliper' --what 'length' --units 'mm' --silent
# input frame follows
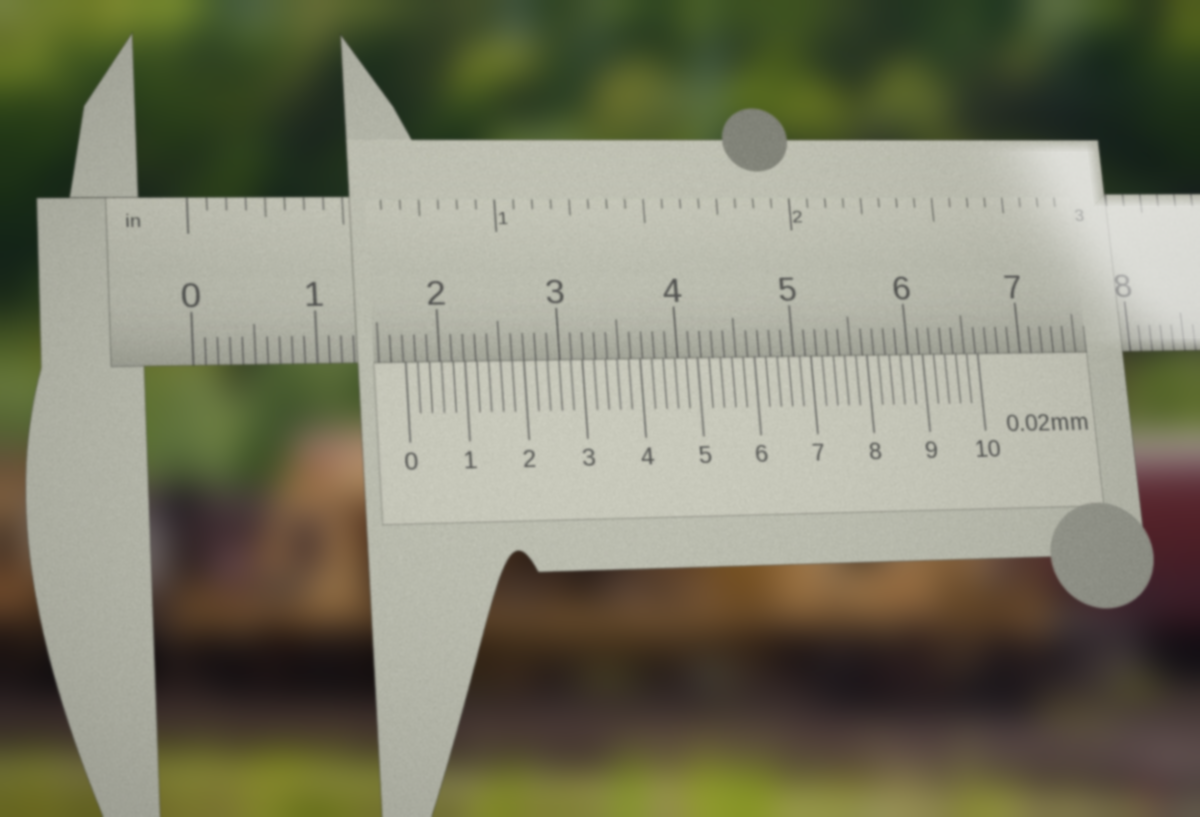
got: 17.2 mm
